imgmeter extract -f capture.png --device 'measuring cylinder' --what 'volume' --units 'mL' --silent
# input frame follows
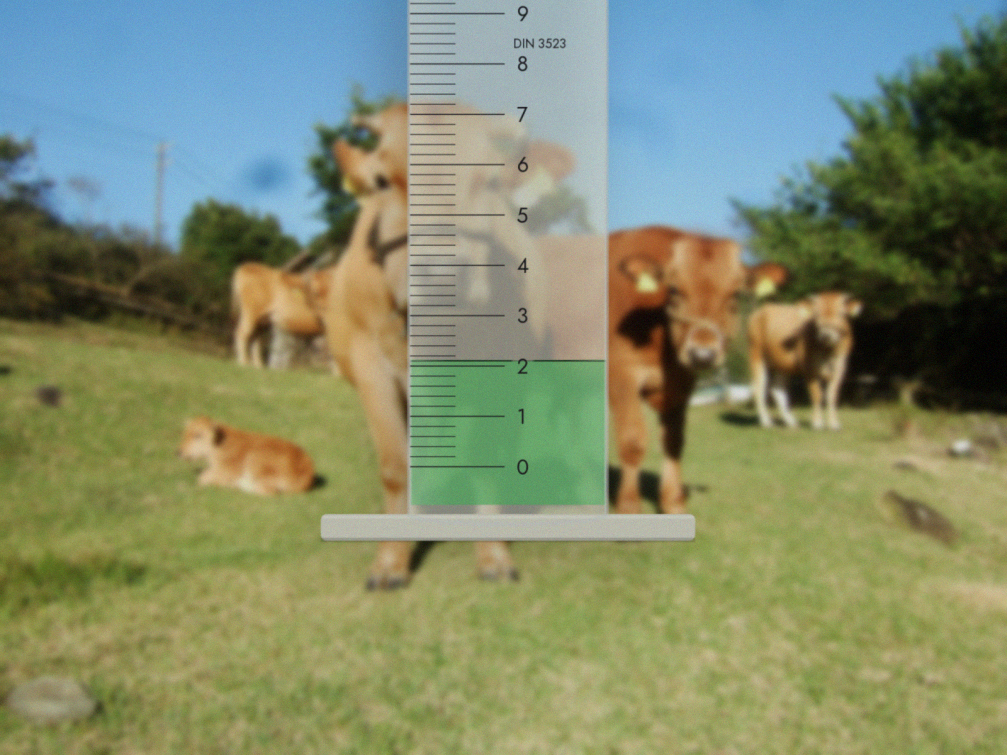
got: 2.1 mL
